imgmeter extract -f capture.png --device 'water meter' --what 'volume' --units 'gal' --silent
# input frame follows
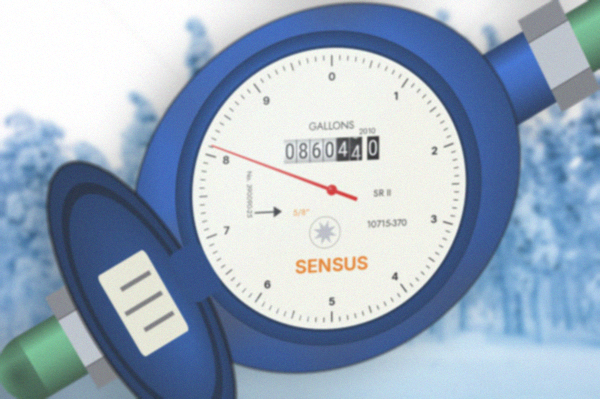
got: 860438.1 gal
